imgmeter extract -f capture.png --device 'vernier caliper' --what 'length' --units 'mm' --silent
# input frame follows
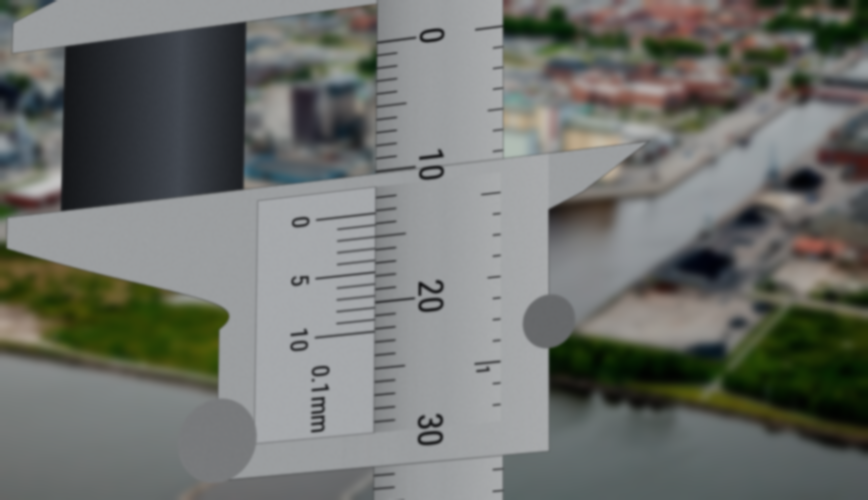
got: 13.2 mm
